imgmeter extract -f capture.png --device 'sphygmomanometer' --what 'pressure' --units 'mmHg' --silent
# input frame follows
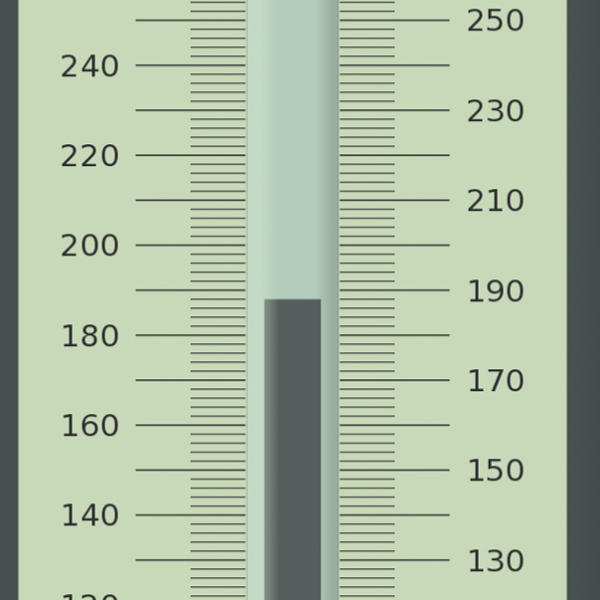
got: 188 mmHg
